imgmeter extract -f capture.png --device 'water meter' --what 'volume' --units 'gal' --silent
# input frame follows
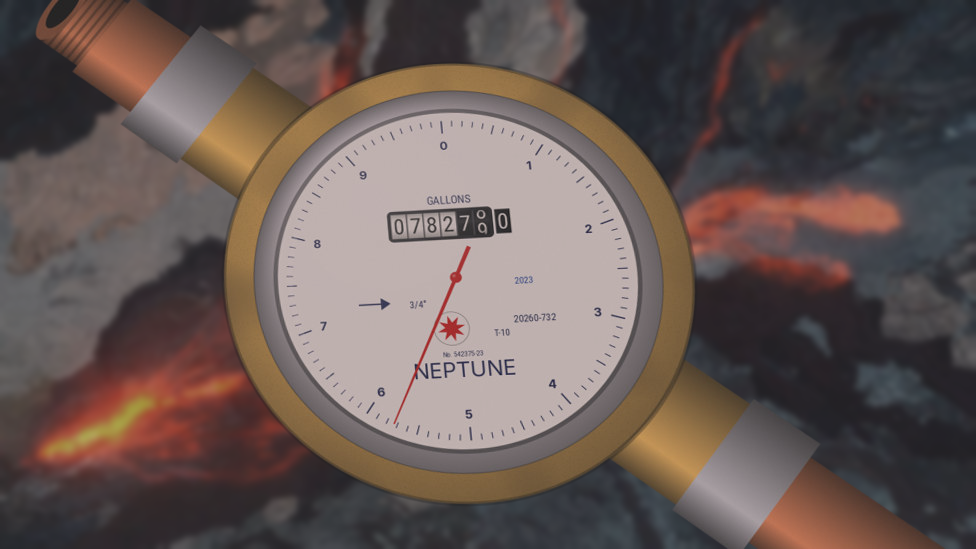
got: 782785.7 gal
